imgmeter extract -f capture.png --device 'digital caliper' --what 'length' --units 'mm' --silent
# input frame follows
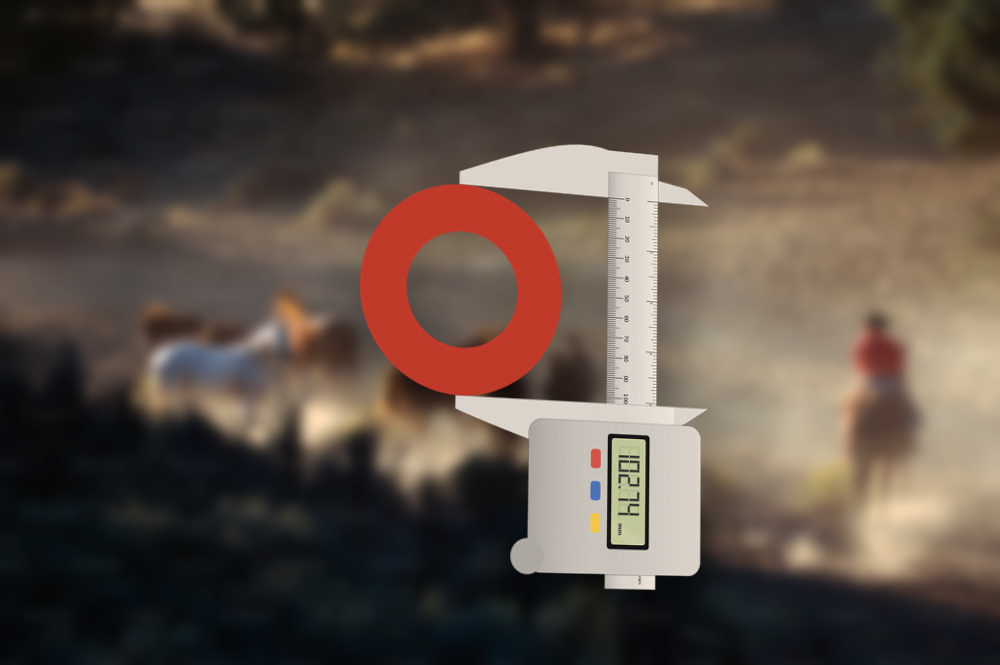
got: 102.74 mm
